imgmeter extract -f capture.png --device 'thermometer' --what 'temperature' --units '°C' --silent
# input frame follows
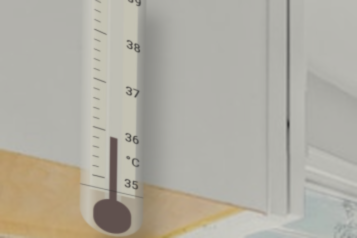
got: 35.9 °C
